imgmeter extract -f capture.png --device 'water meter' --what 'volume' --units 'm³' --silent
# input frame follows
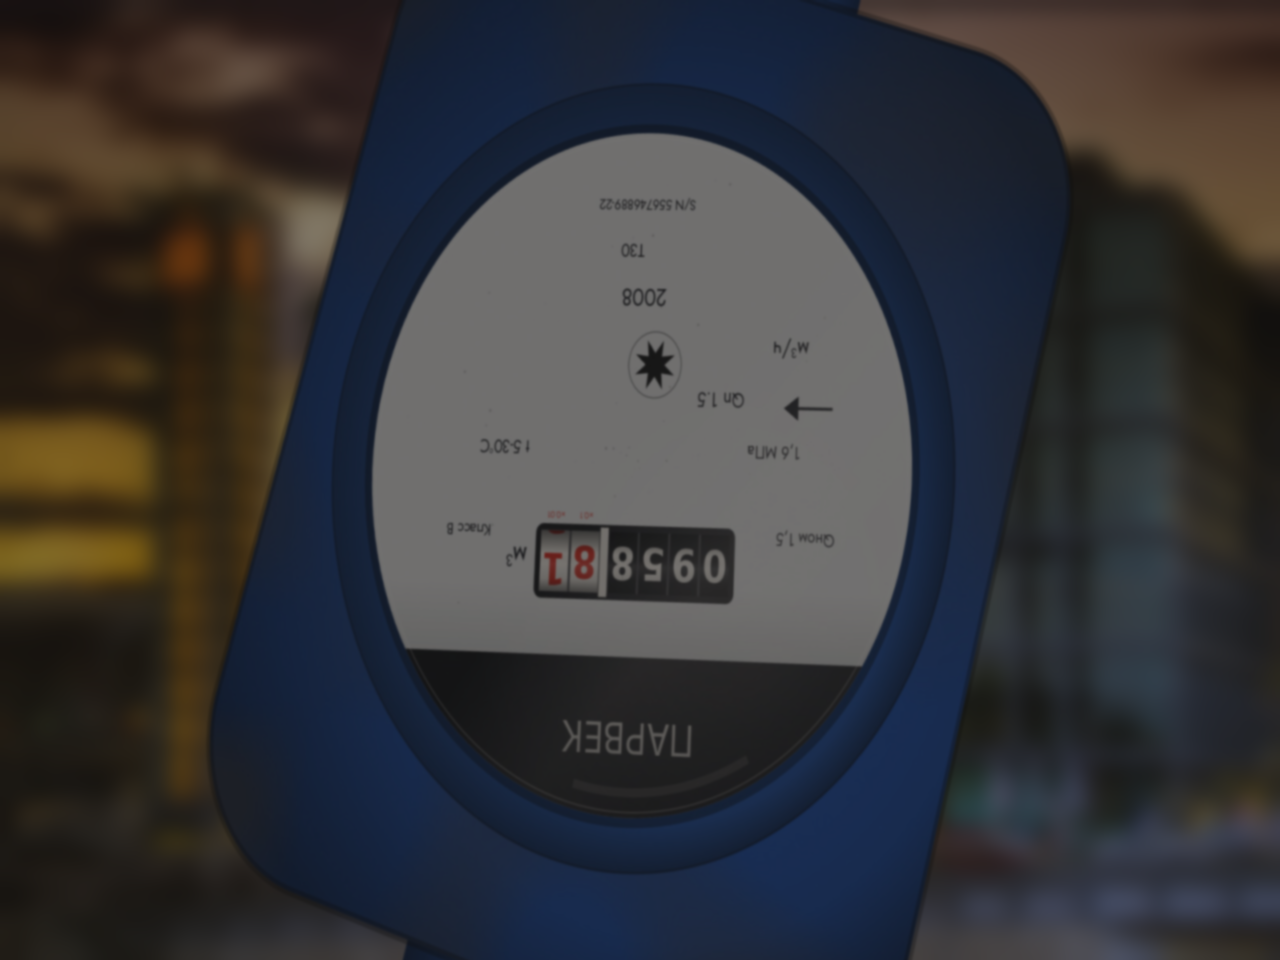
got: 958.81 m³
